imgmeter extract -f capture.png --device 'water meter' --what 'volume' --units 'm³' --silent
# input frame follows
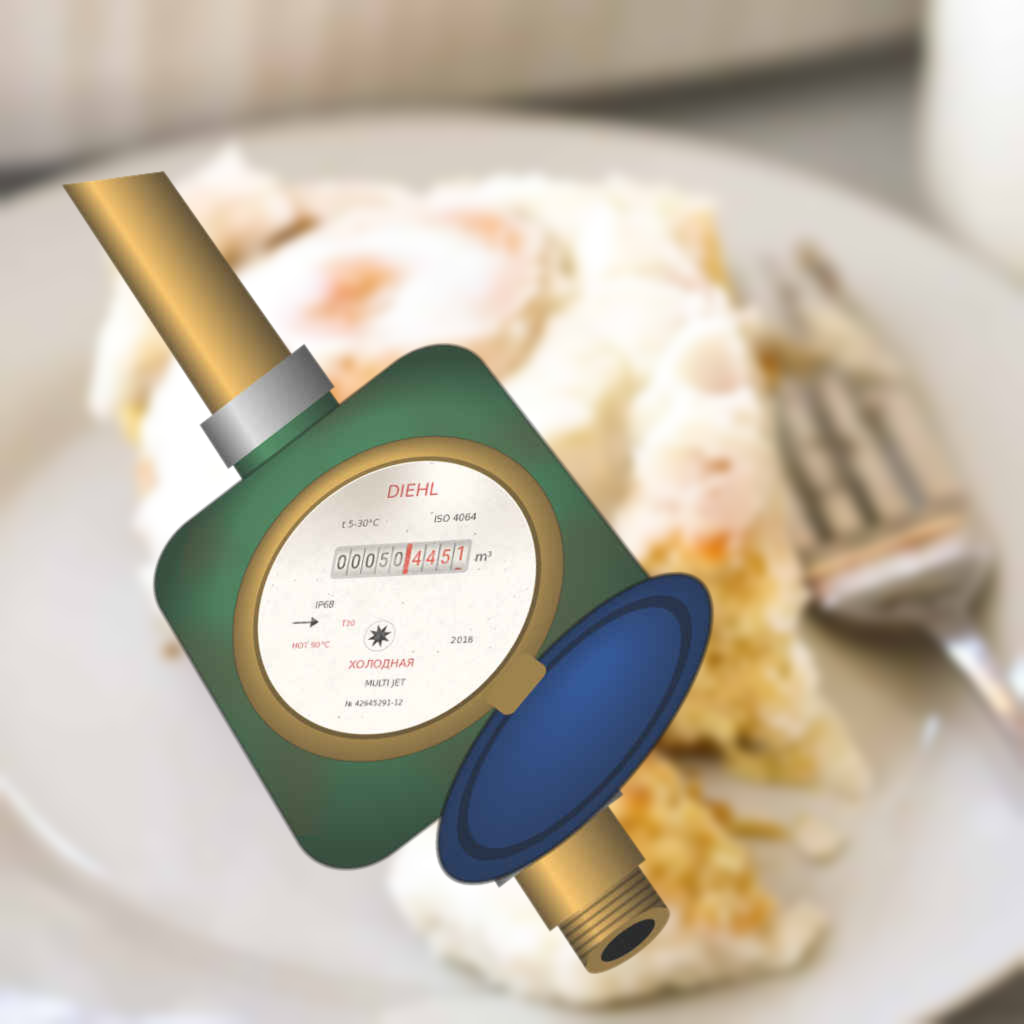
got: 50.4451 m³
